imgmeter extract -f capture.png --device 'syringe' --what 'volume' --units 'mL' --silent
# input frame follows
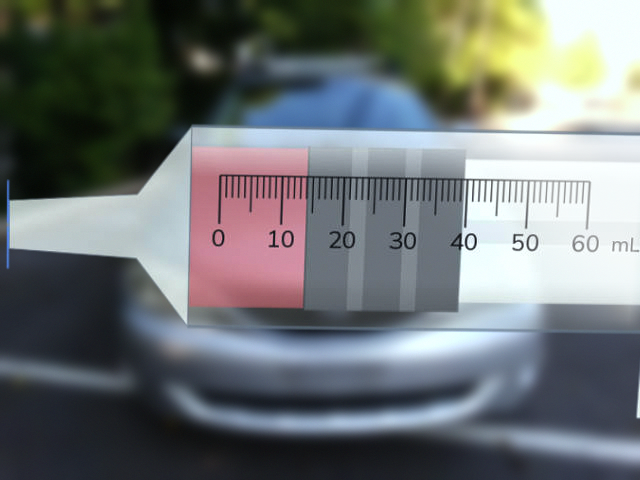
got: 14 mL
